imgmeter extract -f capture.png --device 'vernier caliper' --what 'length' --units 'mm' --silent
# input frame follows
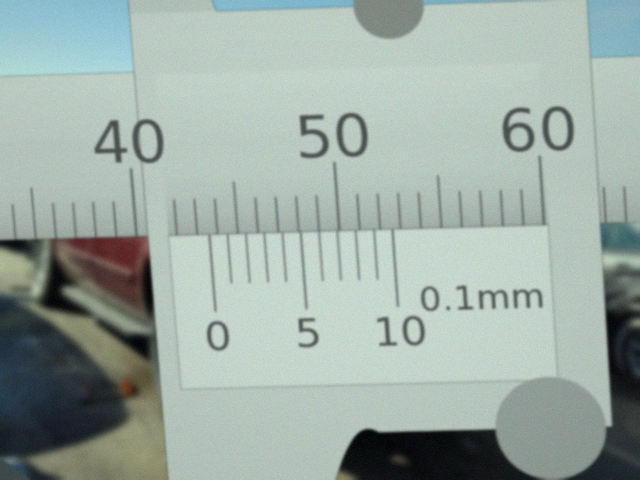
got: 43.6 mm
